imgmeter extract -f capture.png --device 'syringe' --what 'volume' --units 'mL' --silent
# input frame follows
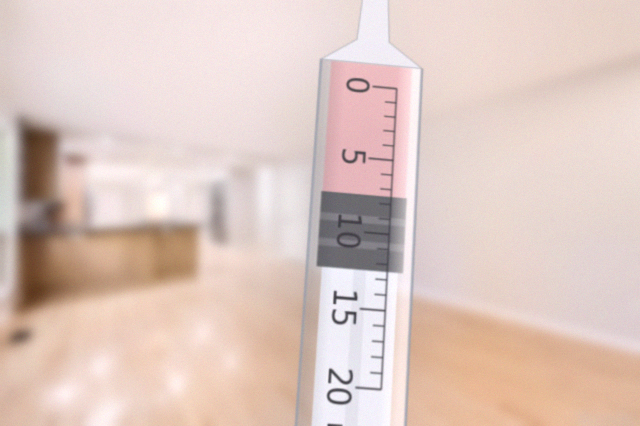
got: 7.5 mL
